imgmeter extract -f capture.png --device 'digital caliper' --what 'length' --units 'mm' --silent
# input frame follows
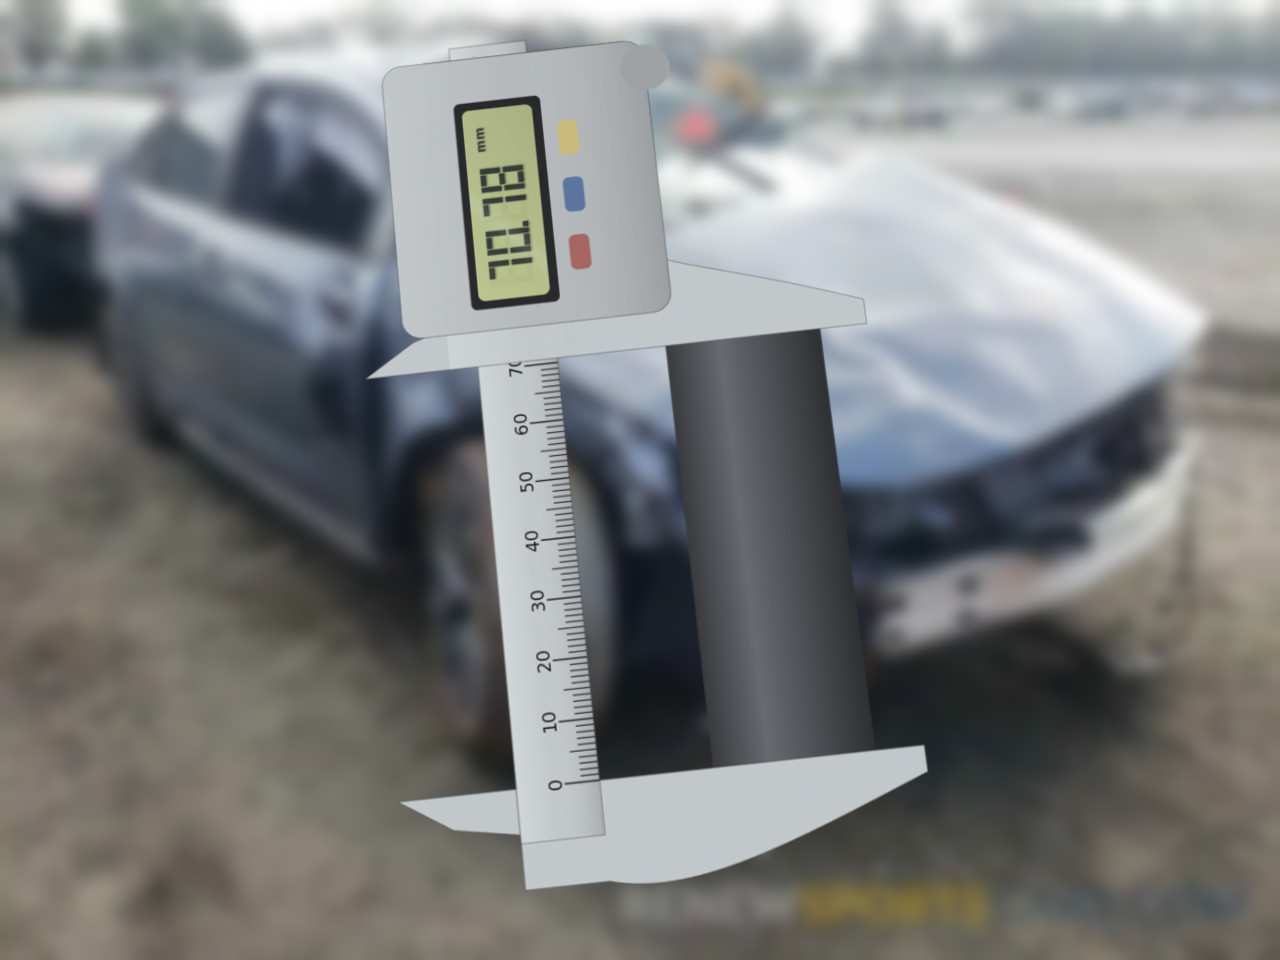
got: 70.78 mm
